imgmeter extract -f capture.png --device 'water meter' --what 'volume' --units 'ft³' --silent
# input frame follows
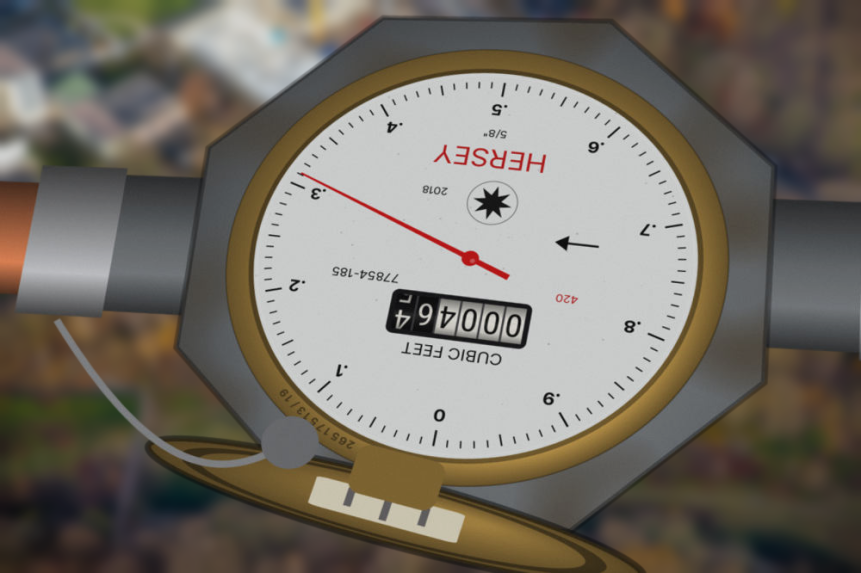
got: 464.31 ft³
